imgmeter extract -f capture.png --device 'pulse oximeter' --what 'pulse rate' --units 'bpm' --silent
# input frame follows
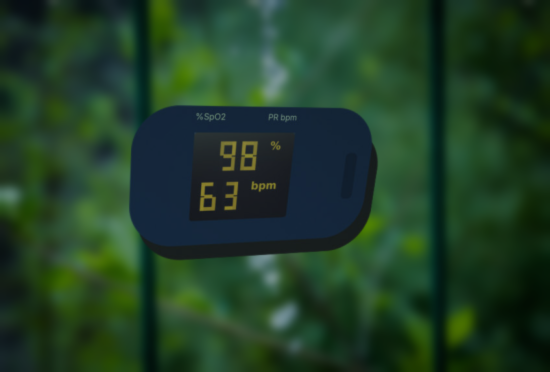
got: 63 bpm
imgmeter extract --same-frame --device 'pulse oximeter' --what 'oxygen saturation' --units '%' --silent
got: 98 %
